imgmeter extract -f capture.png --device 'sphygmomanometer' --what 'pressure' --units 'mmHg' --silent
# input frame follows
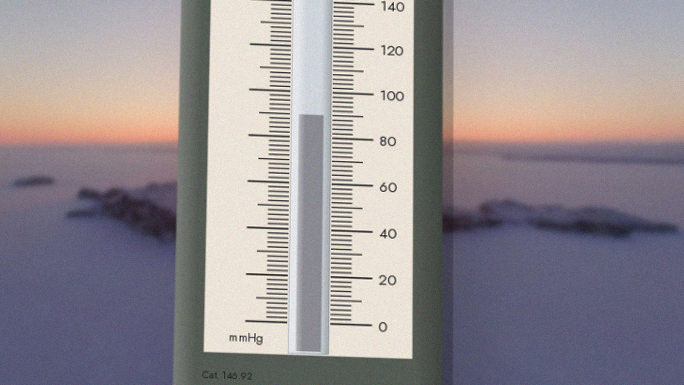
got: 90 mmHg
